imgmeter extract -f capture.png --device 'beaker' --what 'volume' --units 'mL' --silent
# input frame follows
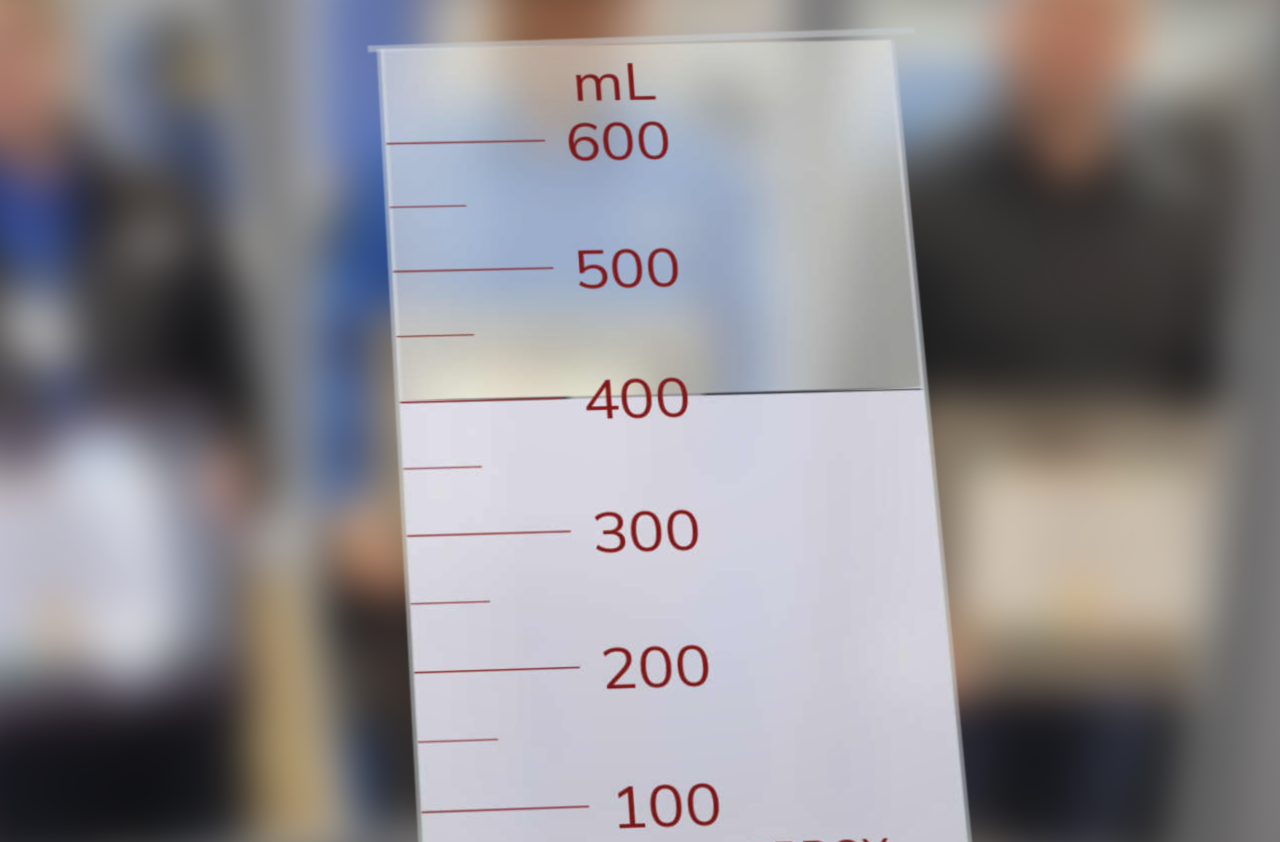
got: 400 mL
